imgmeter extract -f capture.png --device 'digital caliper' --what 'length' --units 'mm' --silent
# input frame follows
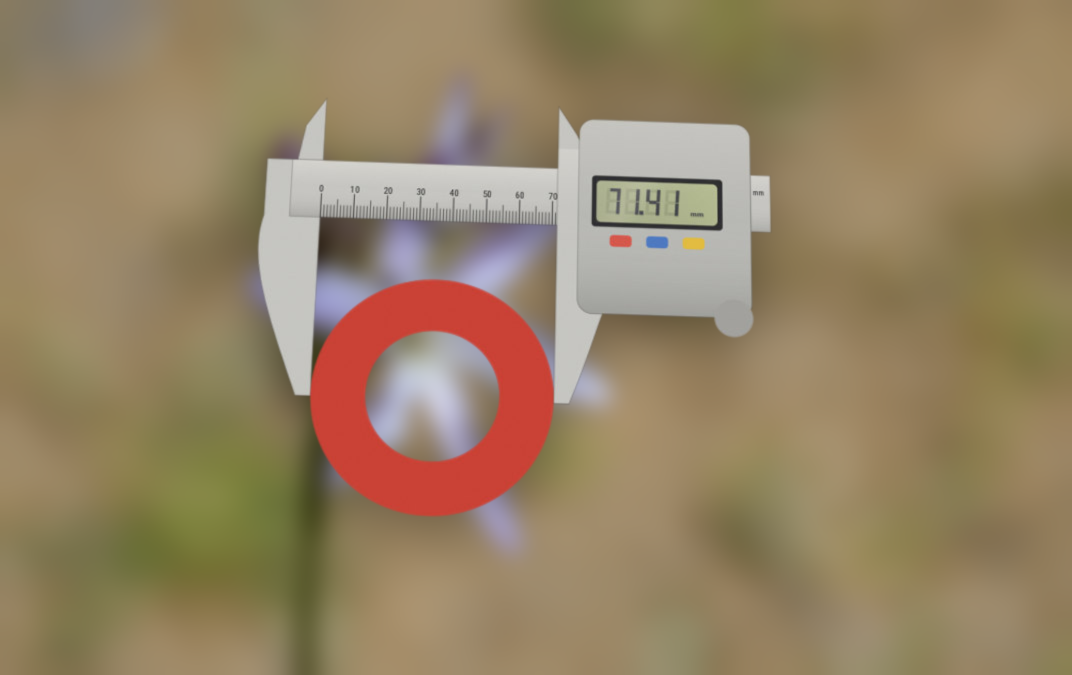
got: 71.41 mm
